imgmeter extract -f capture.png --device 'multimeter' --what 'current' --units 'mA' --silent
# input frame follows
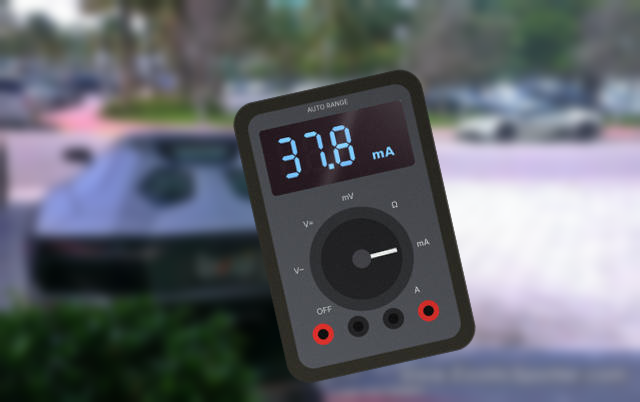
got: 37.8 mA
